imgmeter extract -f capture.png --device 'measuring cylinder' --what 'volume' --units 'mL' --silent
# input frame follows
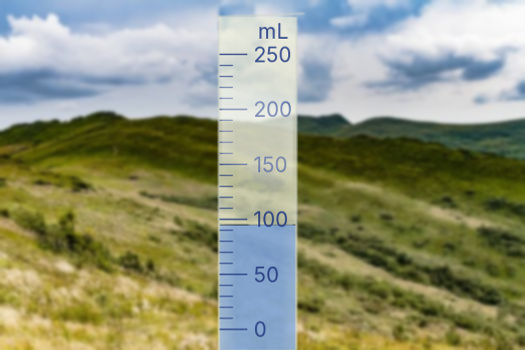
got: 95 mL
